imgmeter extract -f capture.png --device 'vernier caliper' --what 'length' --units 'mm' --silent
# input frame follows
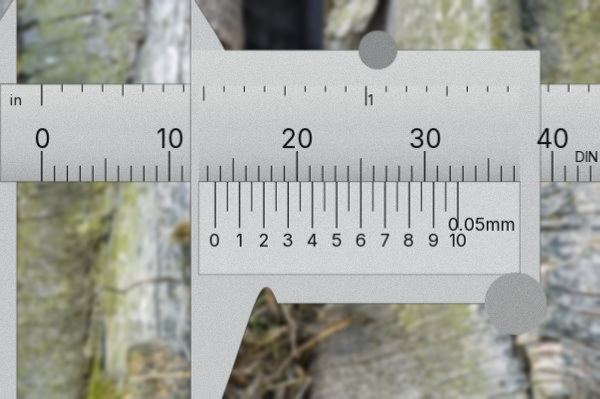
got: 13.6 mm
